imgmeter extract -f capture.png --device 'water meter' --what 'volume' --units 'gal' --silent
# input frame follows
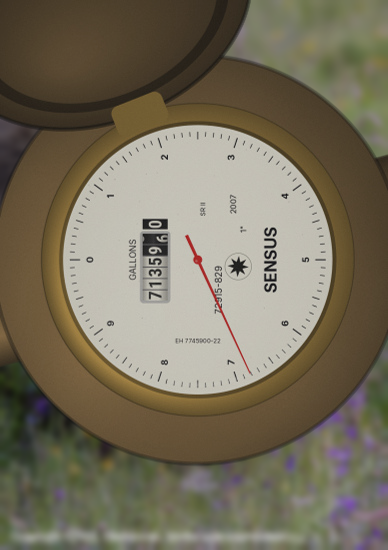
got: 7135956.8 gal
